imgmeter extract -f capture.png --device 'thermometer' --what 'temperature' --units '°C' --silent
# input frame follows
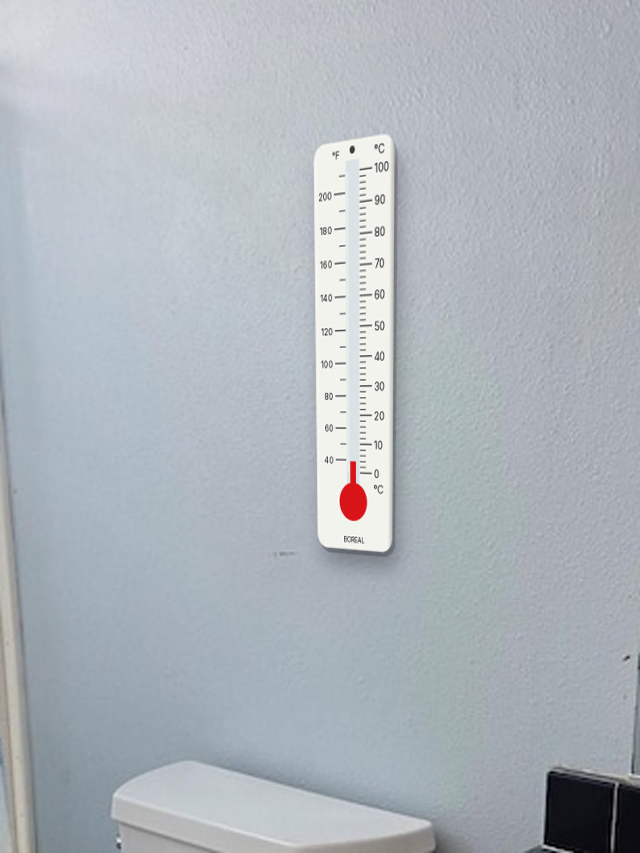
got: 4 °C
